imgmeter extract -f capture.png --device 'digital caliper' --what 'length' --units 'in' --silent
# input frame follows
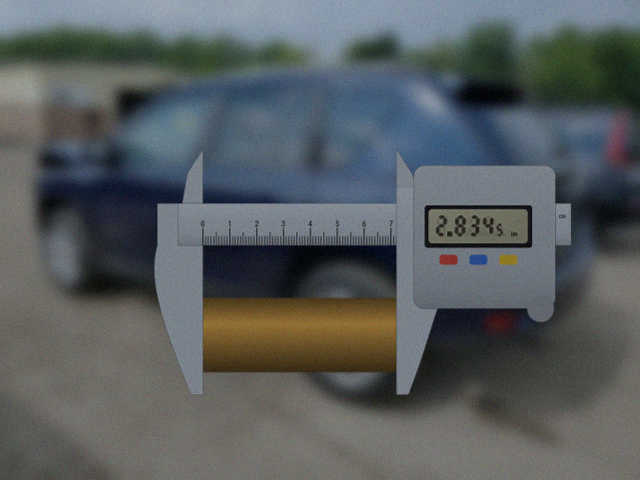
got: 2.8345 in
